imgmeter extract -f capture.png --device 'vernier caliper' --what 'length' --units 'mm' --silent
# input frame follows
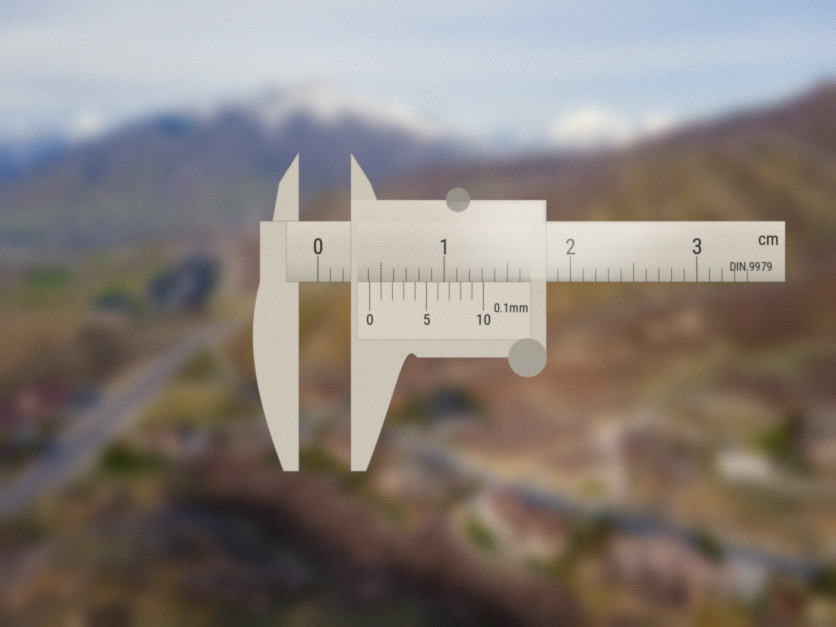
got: 4.1 mm
